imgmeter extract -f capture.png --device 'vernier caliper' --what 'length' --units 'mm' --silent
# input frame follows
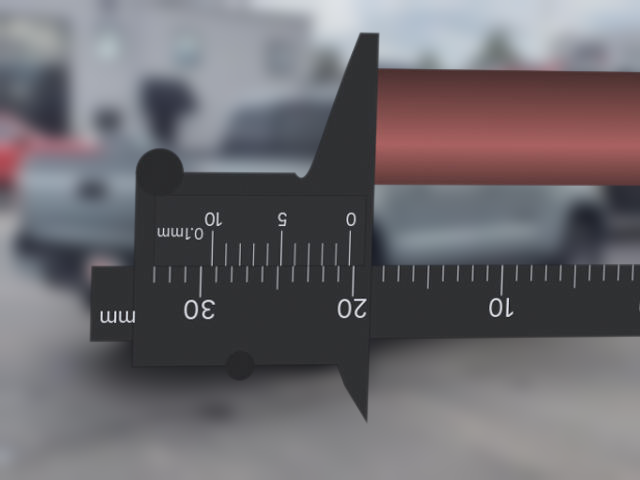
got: 20.3 mm
